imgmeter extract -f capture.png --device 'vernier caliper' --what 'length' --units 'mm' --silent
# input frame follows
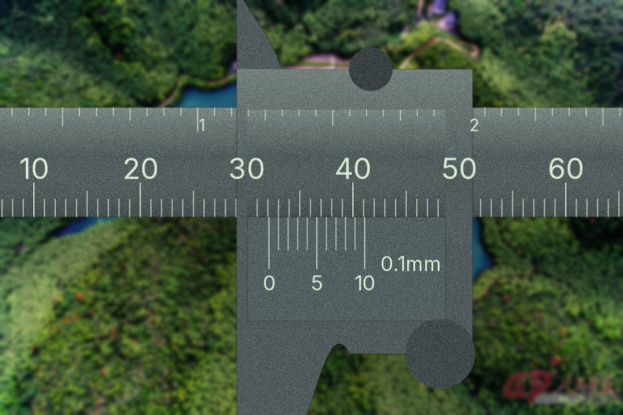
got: 32.1 mm
